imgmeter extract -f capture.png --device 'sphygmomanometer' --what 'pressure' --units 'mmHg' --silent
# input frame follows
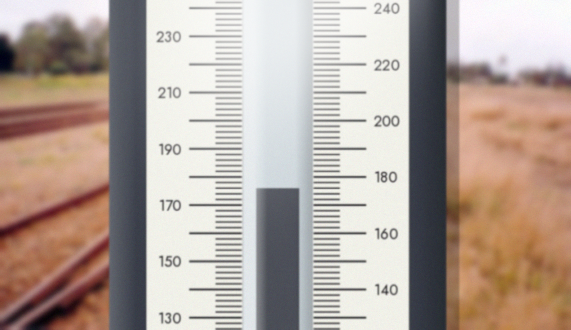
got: 176 mmHg
